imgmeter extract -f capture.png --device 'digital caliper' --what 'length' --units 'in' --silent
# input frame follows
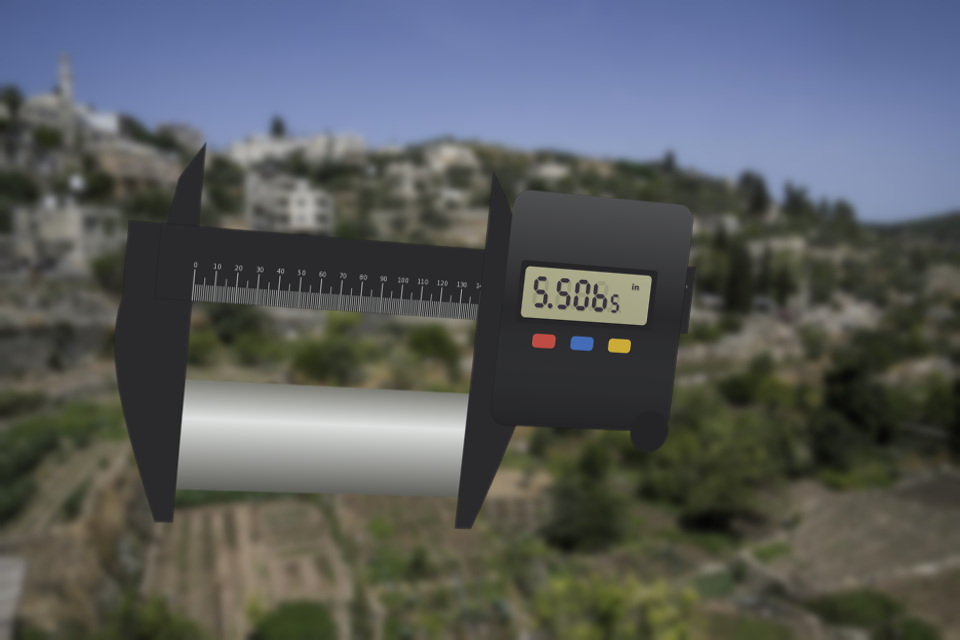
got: 5.5065 in
